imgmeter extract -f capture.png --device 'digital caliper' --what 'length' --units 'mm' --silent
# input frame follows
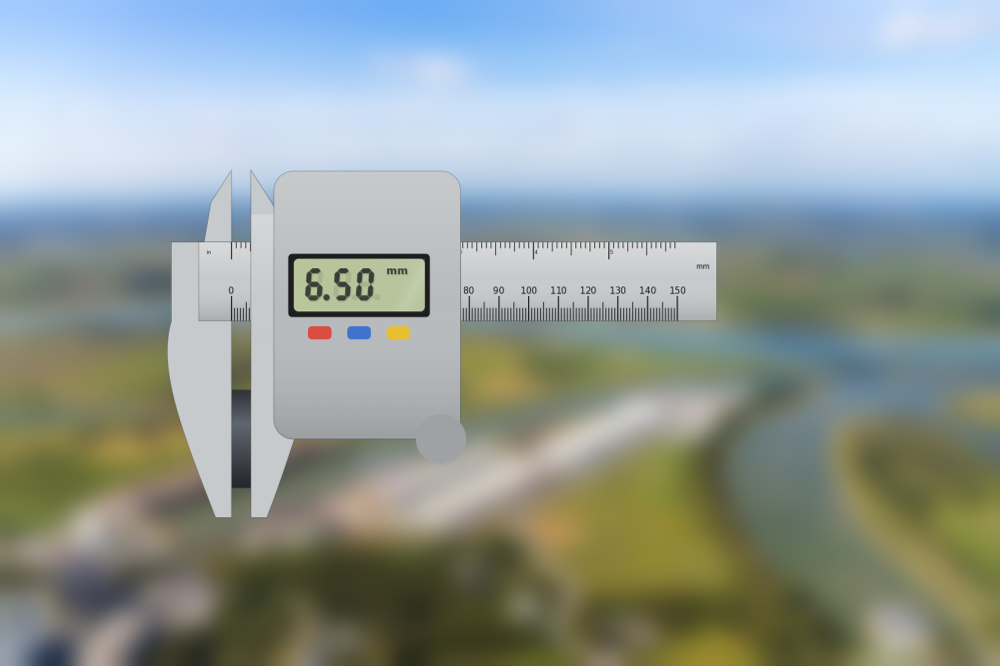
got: 6.50 mm
